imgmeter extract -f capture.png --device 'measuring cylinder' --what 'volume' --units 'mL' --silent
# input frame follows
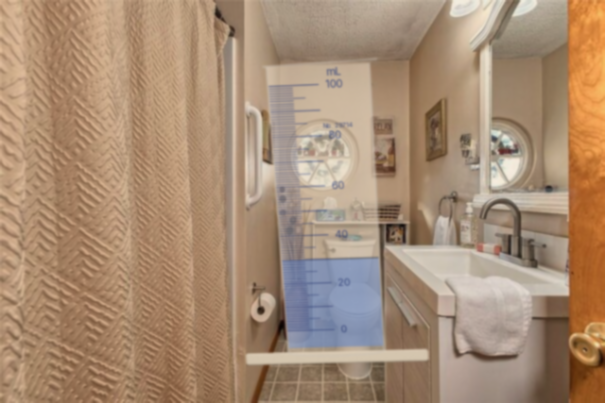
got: 30 mL
